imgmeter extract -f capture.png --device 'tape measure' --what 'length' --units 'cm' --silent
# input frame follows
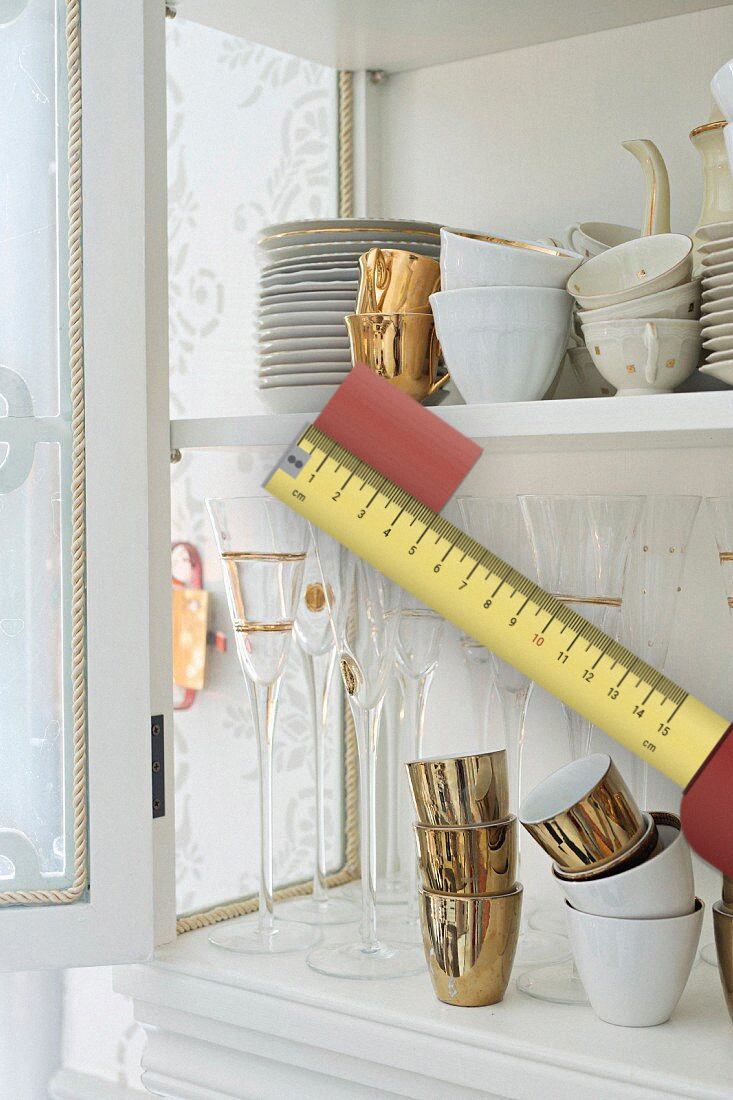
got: 5 cm
